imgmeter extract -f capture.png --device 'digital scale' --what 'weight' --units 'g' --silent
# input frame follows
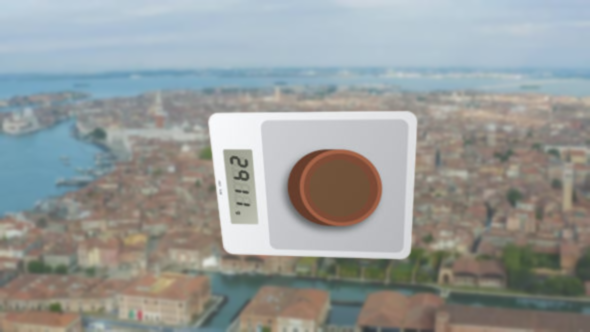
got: 2911 g
